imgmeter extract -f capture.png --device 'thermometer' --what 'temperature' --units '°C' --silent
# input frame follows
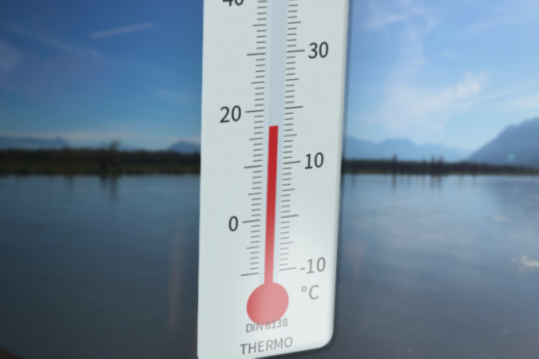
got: 17 °C
